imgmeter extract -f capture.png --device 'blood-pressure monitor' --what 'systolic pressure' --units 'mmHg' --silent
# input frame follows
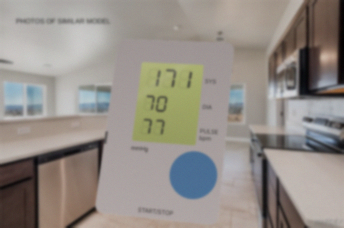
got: 171 mmHg
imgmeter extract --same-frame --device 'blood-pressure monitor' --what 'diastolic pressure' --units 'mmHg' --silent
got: 70 mmHg
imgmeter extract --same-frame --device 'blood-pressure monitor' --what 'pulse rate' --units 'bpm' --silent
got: 77 bpm
